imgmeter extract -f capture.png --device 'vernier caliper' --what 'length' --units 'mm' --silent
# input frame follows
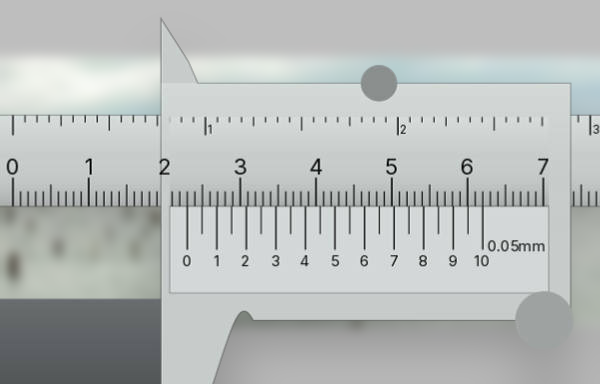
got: 23.0 mm
